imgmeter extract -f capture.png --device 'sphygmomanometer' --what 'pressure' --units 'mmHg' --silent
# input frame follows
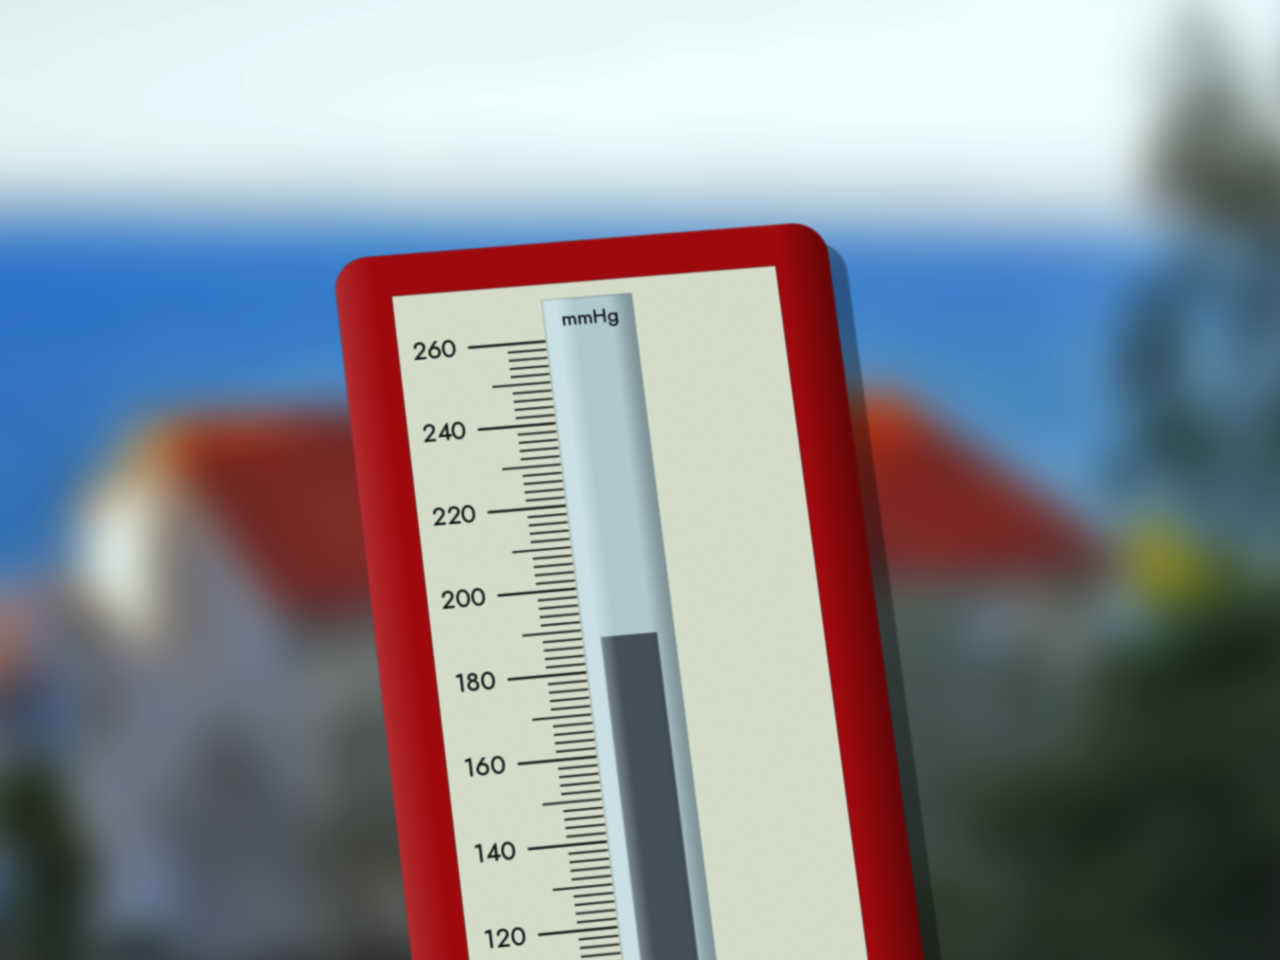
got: 188 mmHg
